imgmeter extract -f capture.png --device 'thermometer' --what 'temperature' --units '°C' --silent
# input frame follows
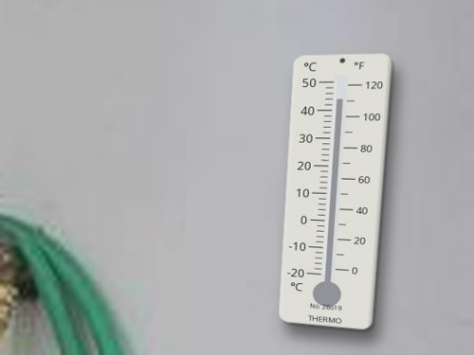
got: 44 °C
